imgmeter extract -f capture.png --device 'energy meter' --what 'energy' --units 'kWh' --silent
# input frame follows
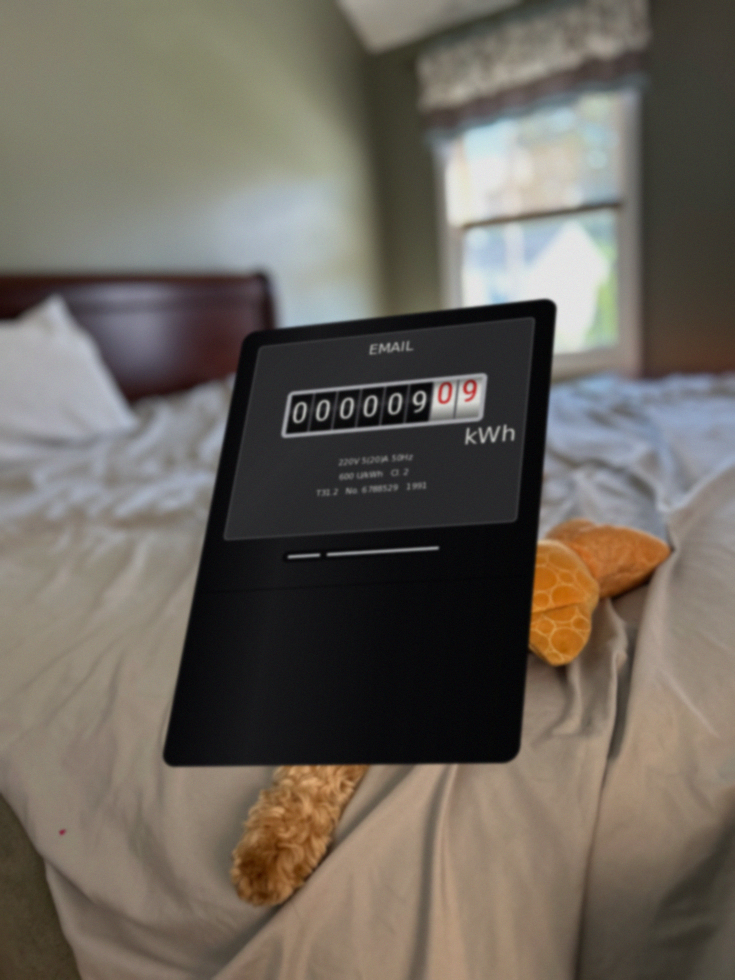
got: 9.09 kWh
